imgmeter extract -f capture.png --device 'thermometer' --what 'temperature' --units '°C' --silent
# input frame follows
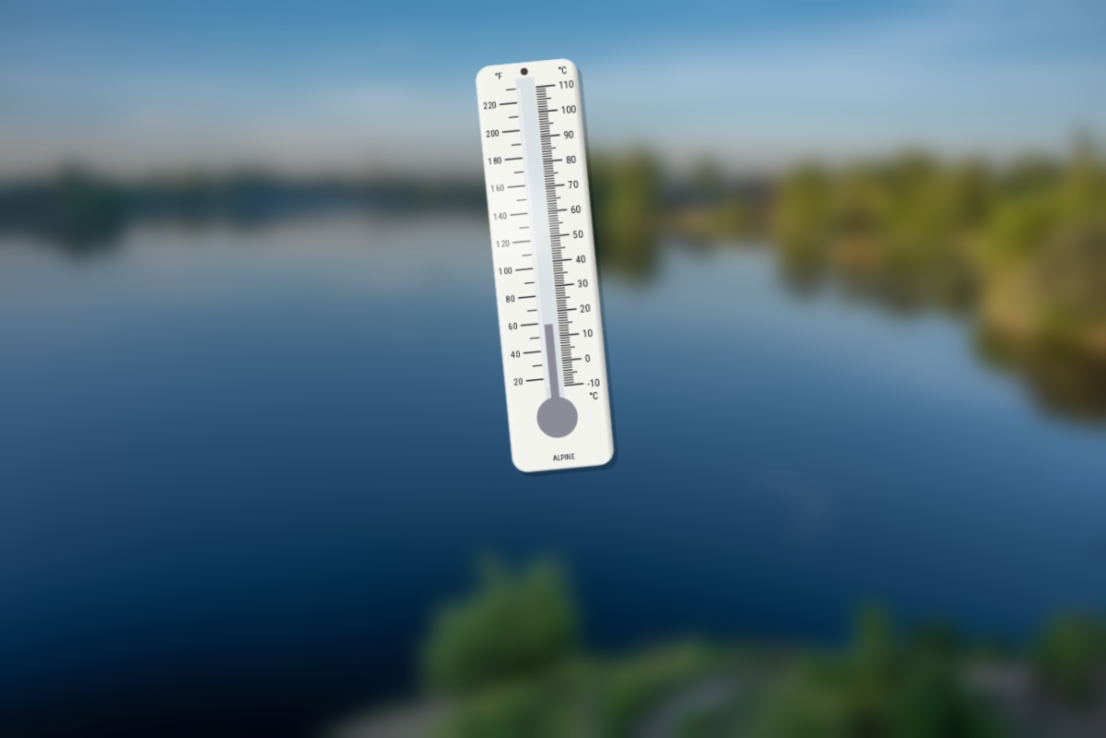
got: 15 °C
